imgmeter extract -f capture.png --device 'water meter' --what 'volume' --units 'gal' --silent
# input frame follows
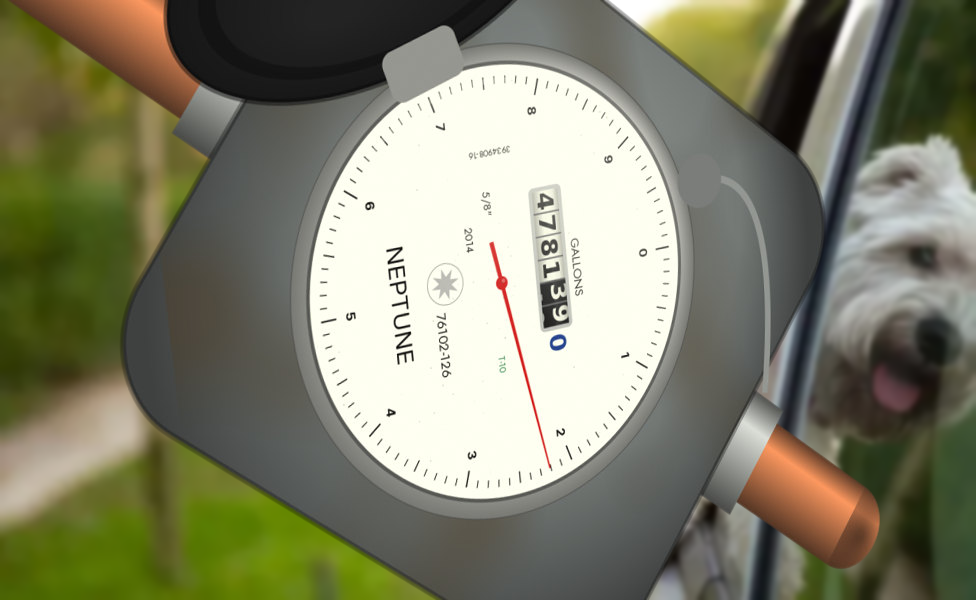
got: 4781392.2 gal
